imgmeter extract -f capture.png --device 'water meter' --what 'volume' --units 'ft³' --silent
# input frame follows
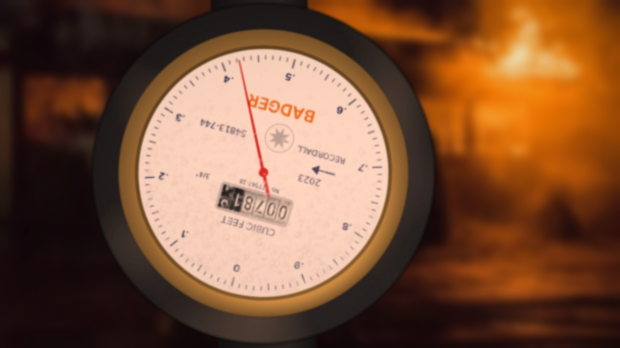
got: 7813.42 ft³
